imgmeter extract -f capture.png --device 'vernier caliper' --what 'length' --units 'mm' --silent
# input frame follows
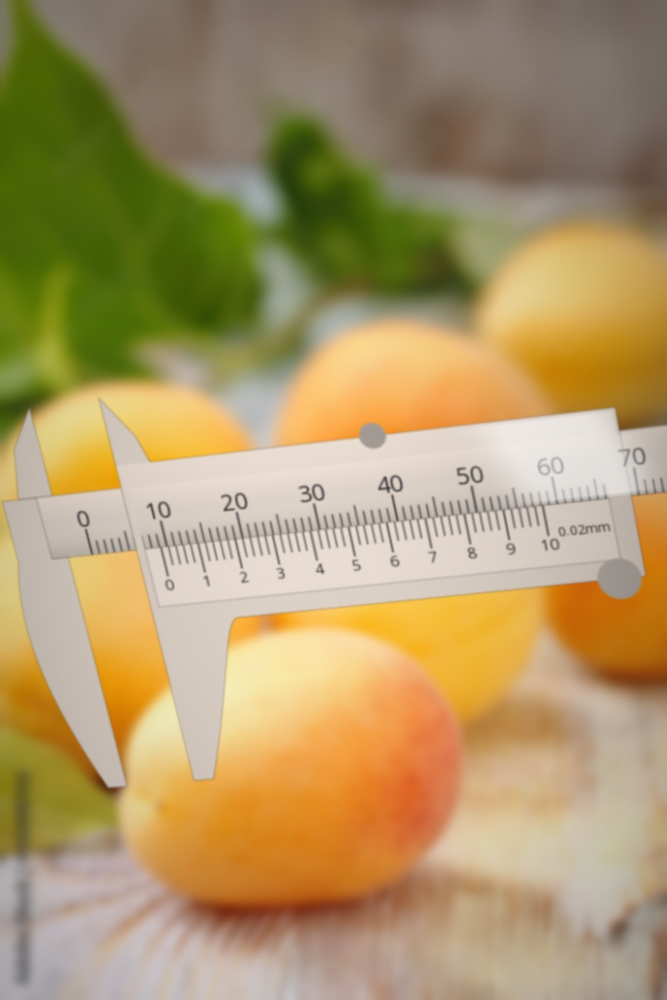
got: 9.2 mm
